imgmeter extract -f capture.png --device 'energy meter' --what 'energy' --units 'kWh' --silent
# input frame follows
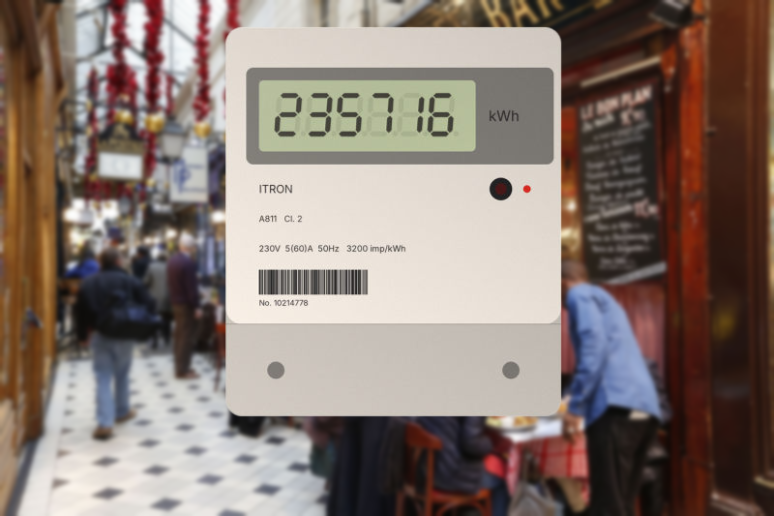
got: 235716 kWh
